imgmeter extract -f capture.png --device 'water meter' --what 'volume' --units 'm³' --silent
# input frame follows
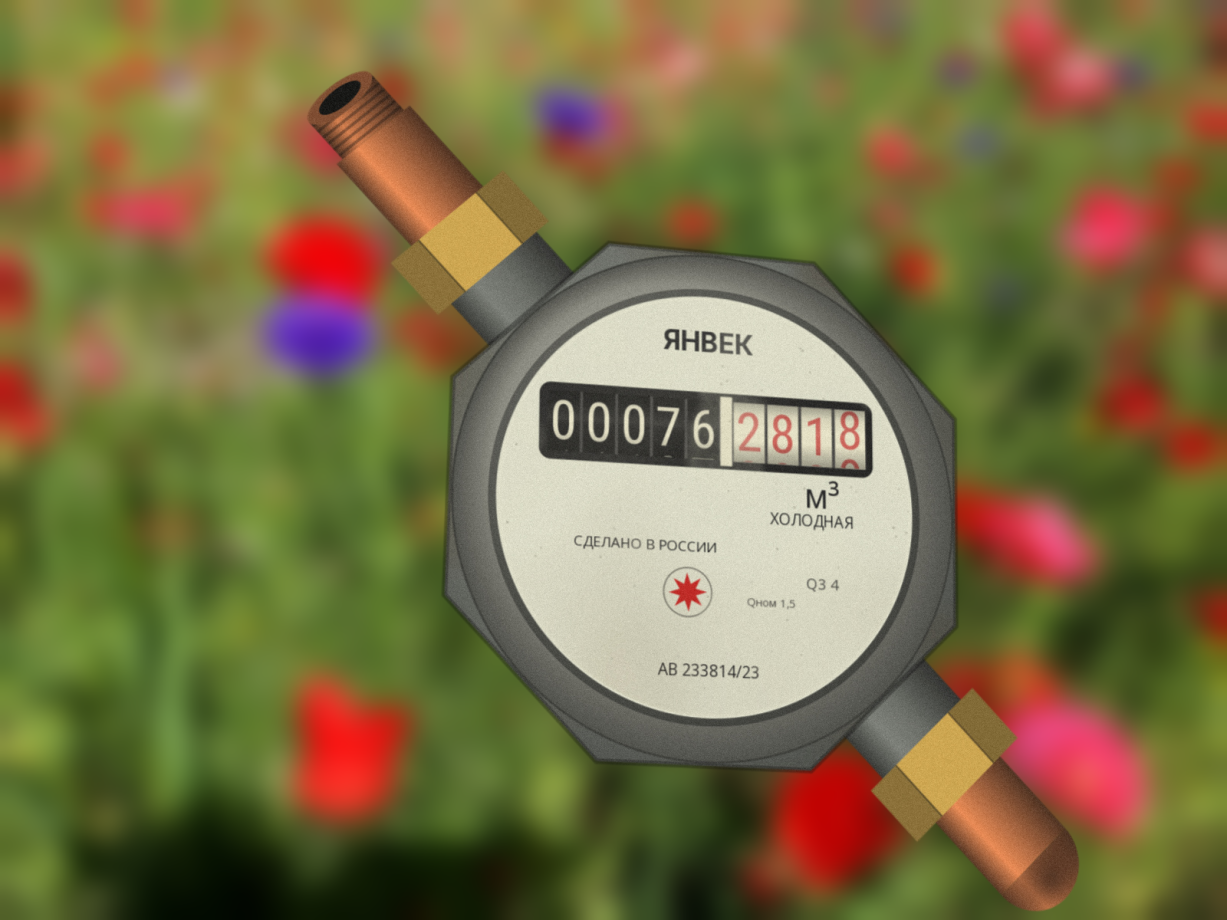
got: 76.2818 m³
